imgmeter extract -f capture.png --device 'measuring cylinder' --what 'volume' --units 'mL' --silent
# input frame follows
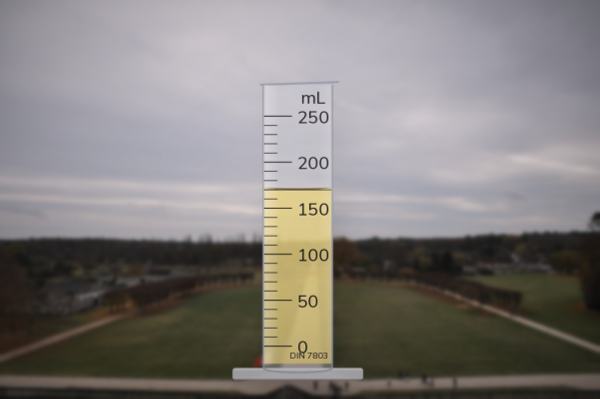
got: 170 mL
